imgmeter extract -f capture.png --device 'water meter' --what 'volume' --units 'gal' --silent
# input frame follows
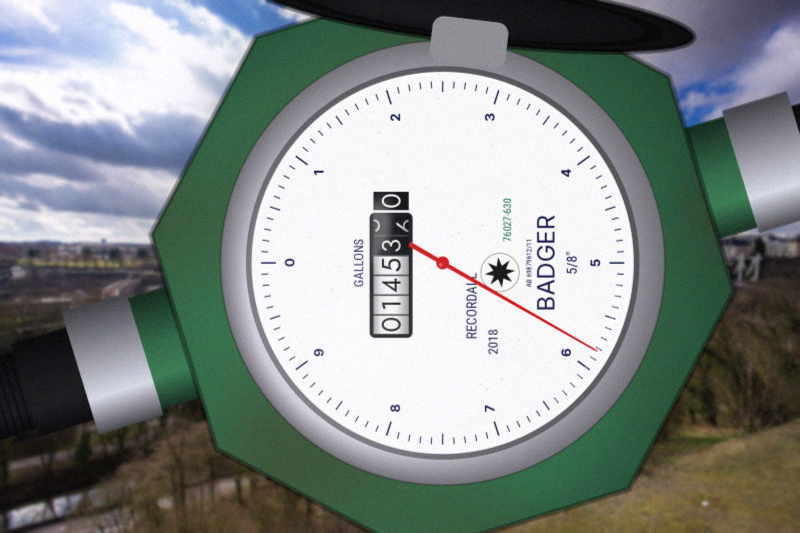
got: 145355.8 gal
